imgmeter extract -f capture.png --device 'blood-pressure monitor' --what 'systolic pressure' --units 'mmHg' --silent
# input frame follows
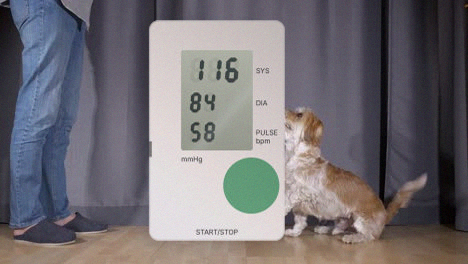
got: 116 mmHg
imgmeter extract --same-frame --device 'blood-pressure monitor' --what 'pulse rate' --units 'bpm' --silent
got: 58 bpm
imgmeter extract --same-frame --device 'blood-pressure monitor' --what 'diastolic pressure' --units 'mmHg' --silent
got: 84 mmHg
